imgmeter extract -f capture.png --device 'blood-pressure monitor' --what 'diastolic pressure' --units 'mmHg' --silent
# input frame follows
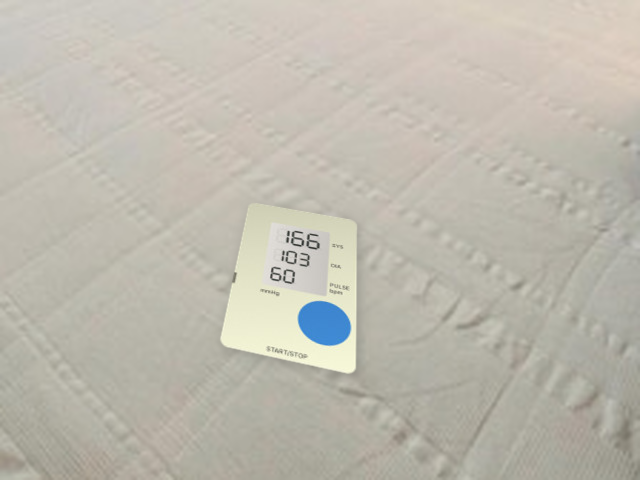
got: 103 mmHg
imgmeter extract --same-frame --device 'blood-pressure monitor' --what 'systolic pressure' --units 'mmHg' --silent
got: 166 mmHg
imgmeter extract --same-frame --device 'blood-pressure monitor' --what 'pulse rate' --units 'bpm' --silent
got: 60 bpm
